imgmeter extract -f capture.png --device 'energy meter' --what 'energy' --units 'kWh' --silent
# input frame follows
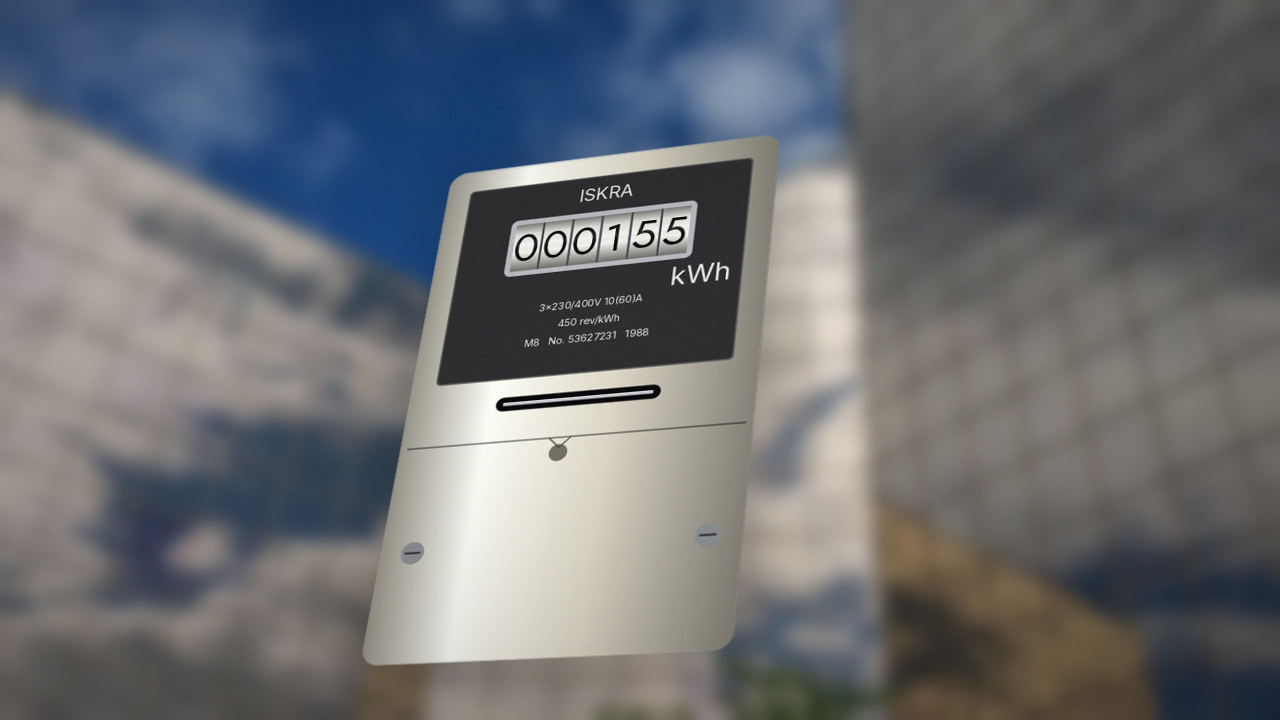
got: 155 kWh
